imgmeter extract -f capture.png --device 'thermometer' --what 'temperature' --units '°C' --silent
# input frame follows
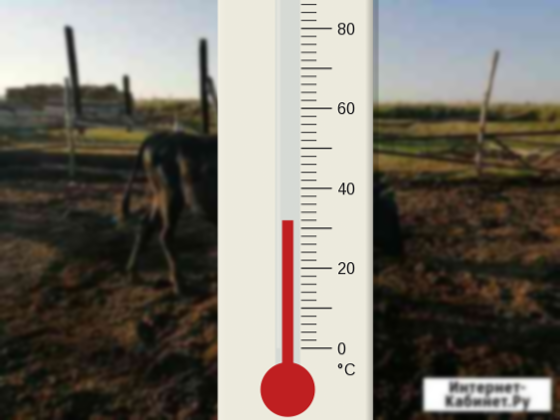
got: 32 °C
